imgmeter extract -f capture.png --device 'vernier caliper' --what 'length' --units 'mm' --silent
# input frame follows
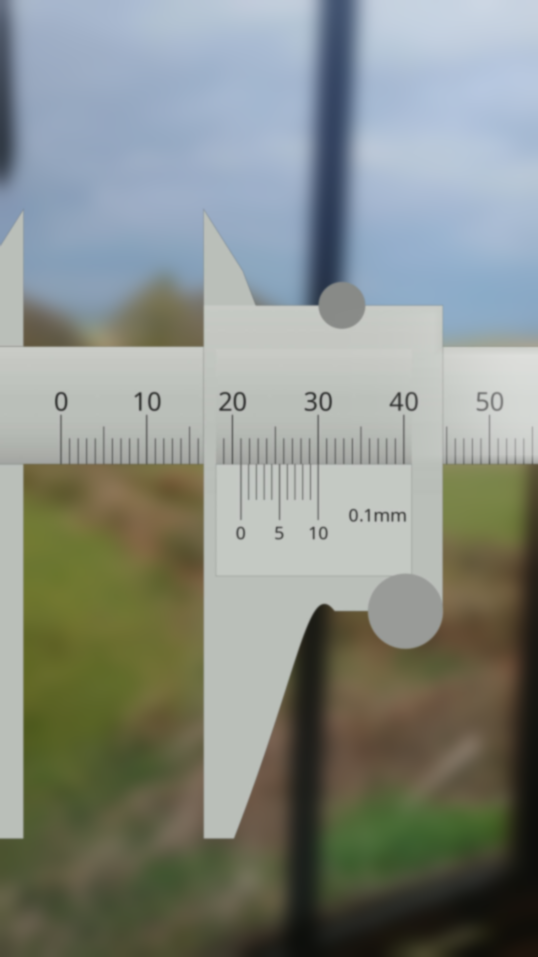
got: 21.0 mm
